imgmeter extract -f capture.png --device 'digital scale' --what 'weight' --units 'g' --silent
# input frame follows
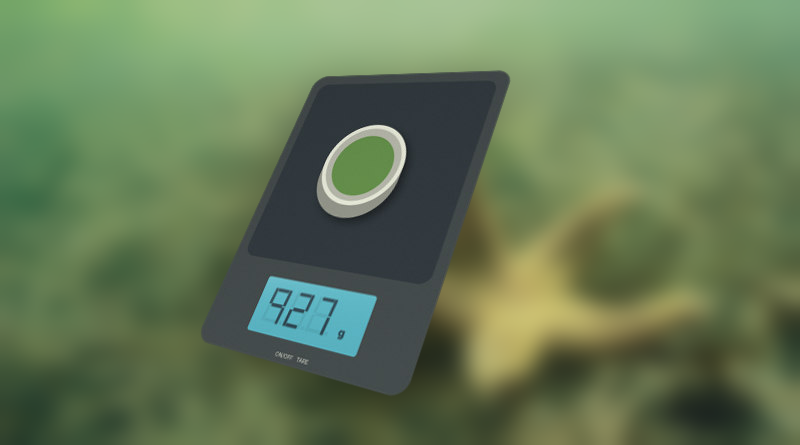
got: 927 g
